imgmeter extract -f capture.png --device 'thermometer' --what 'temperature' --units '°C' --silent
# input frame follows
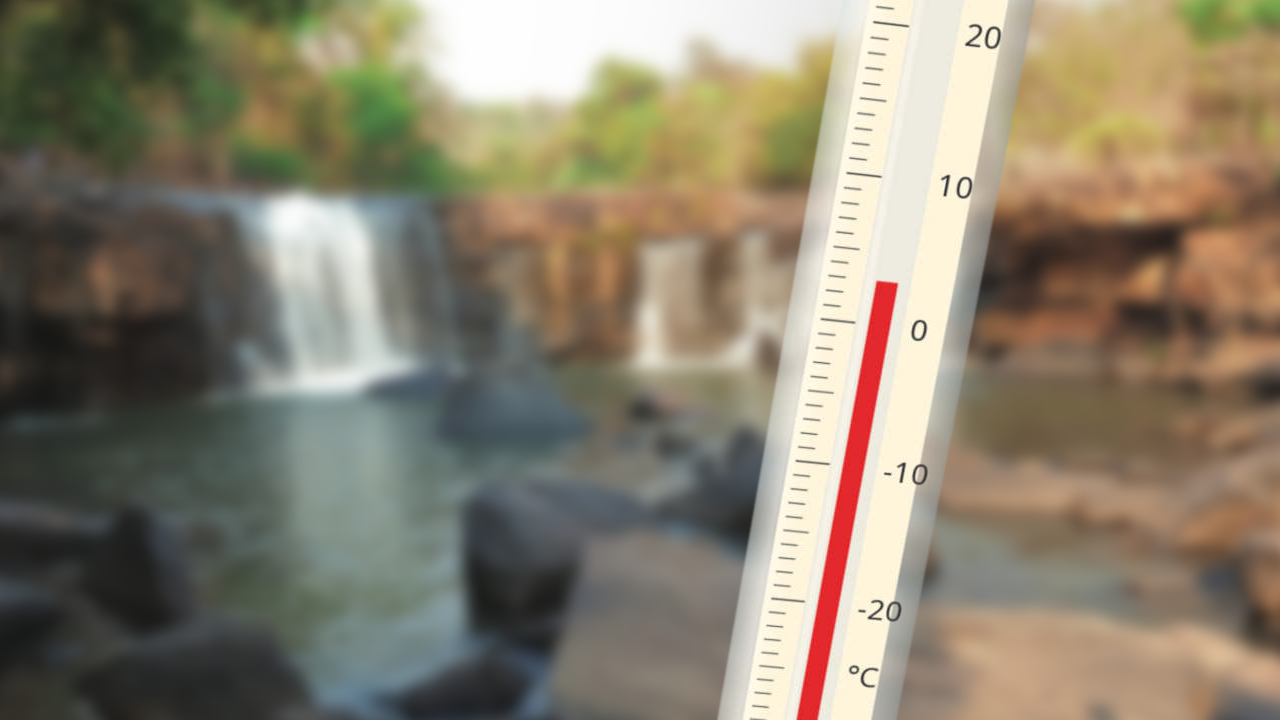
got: 3 °C
